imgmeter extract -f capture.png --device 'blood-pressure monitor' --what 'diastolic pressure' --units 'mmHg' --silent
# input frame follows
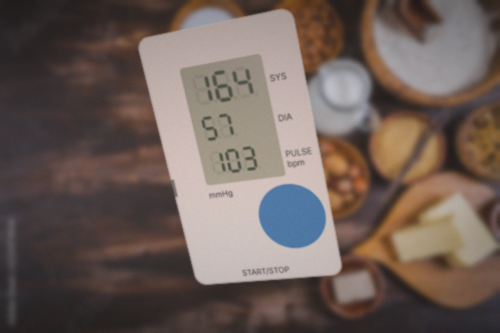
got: 57 mmHg
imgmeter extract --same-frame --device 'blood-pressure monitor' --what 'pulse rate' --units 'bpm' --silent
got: 103 bpm
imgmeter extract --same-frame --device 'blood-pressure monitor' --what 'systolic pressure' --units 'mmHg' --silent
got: 164 mmHg
